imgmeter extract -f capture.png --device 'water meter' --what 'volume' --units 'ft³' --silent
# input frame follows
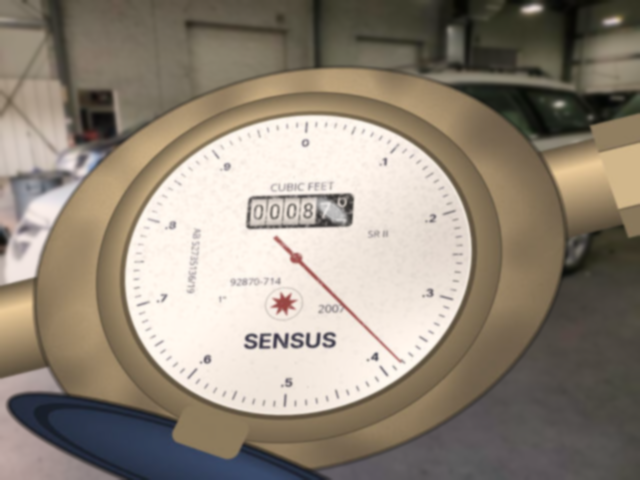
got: 876.38 ft³
